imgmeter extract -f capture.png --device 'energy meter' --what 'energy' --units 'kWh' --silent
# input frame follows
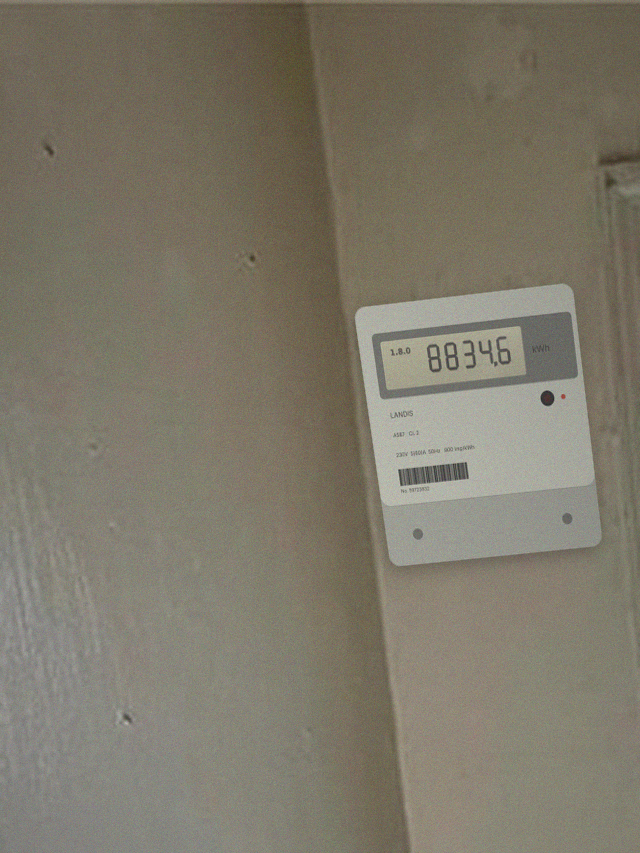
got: 8834.6 kWh
